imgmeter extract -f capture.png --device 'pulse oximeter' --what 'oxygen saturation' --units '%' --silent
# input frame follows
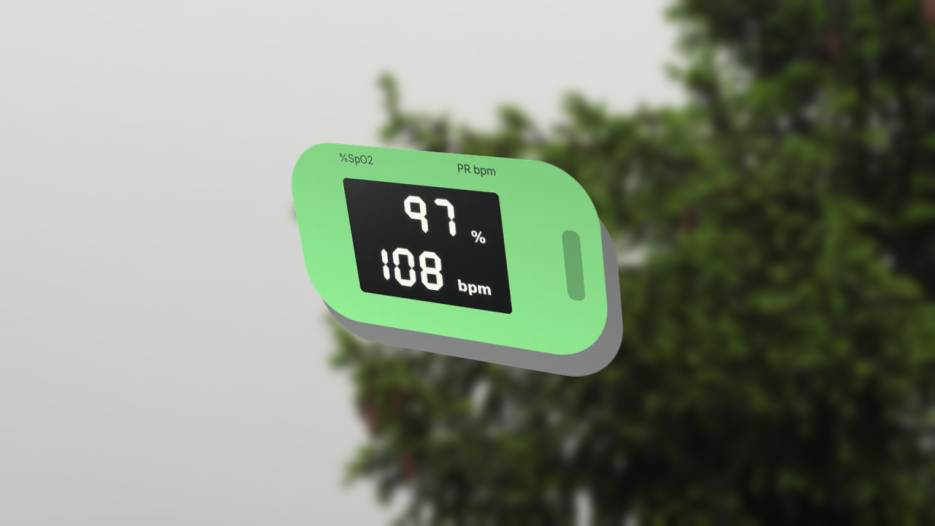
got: 97 %
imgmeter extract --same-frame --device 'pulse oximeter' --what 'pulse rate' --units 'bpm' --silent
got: 108 bpm
